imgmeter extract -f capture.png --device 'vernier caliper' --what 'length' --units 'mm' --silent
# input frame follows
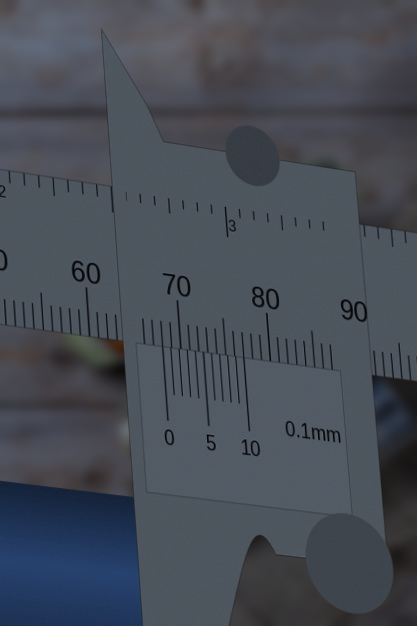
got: 68.0 mm
